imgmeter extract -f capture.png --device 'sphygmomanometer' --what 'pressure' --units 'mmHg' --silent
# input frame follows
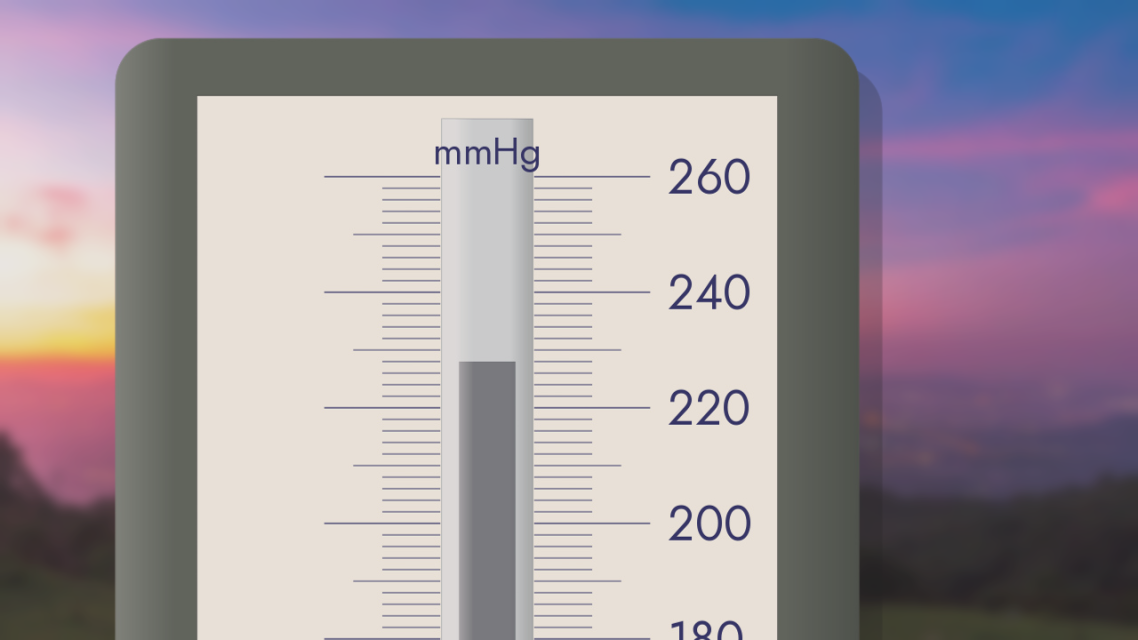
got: 228 mmHg
